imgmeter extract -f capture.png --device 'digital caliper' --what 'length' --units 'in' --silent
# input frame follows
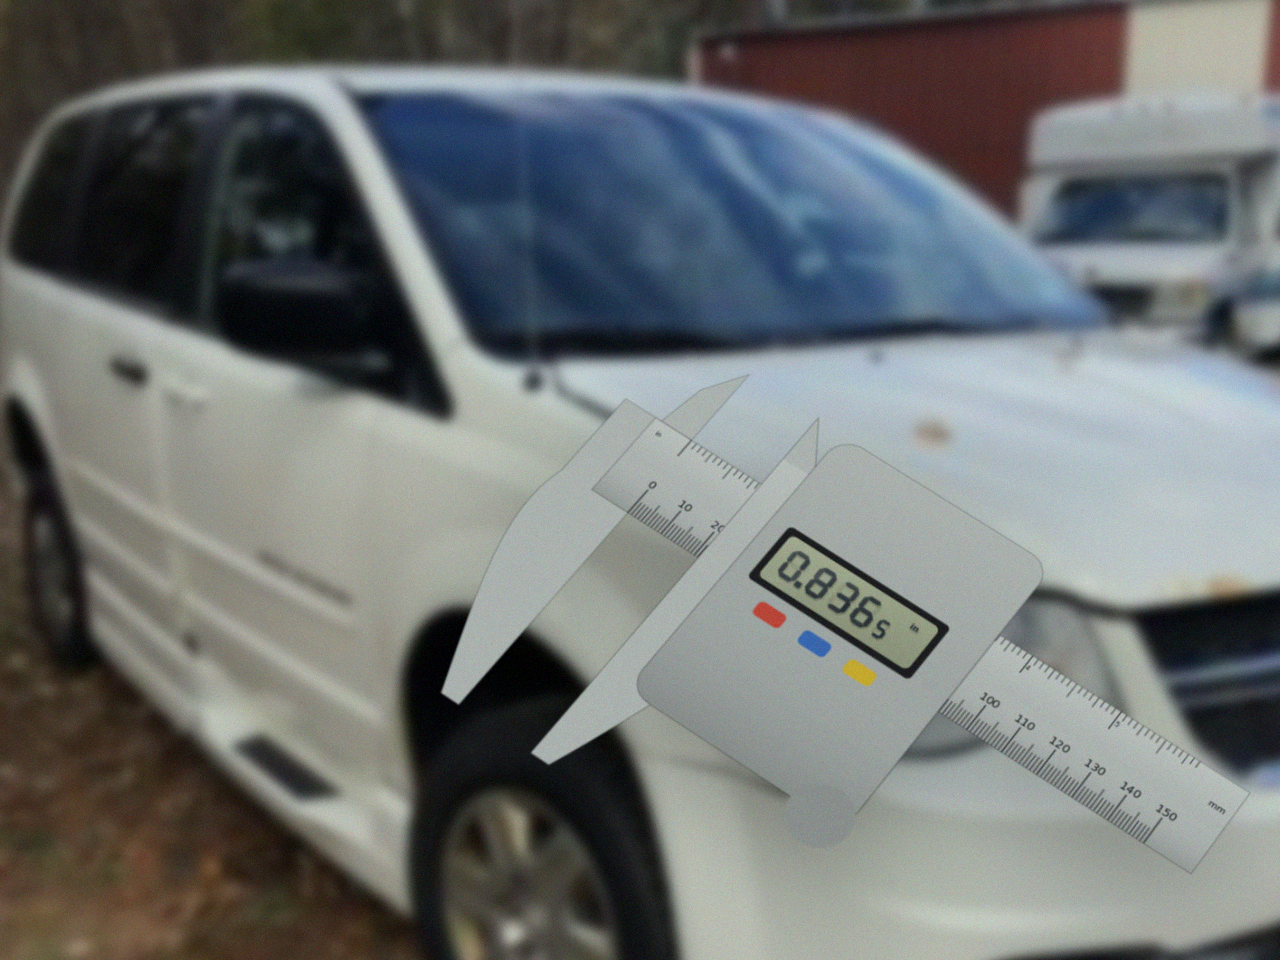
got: 0.8365 in
